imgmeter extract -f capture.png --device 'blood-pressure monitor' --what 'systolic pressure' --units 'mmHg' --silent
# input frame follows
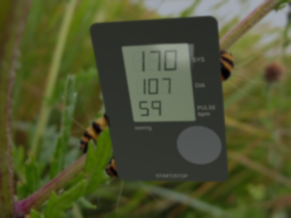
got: 170 mmHg
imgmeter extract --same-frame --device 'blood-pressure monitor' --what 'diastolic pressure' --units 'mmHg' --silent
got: 107 mmHg
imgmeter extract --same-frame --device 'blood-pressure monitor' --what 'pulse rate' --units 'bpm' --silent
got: 59 bpm
